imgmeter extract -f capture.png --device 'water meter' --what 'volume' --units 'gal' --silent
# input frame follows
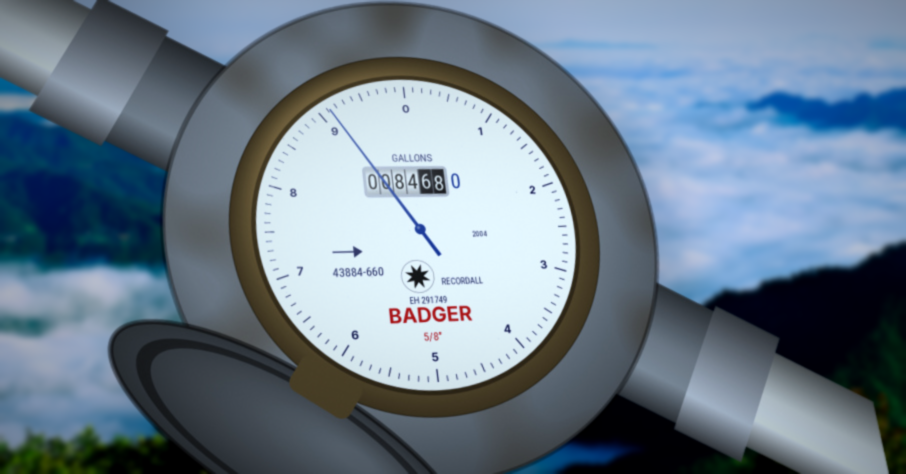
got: 84679.1 gal
